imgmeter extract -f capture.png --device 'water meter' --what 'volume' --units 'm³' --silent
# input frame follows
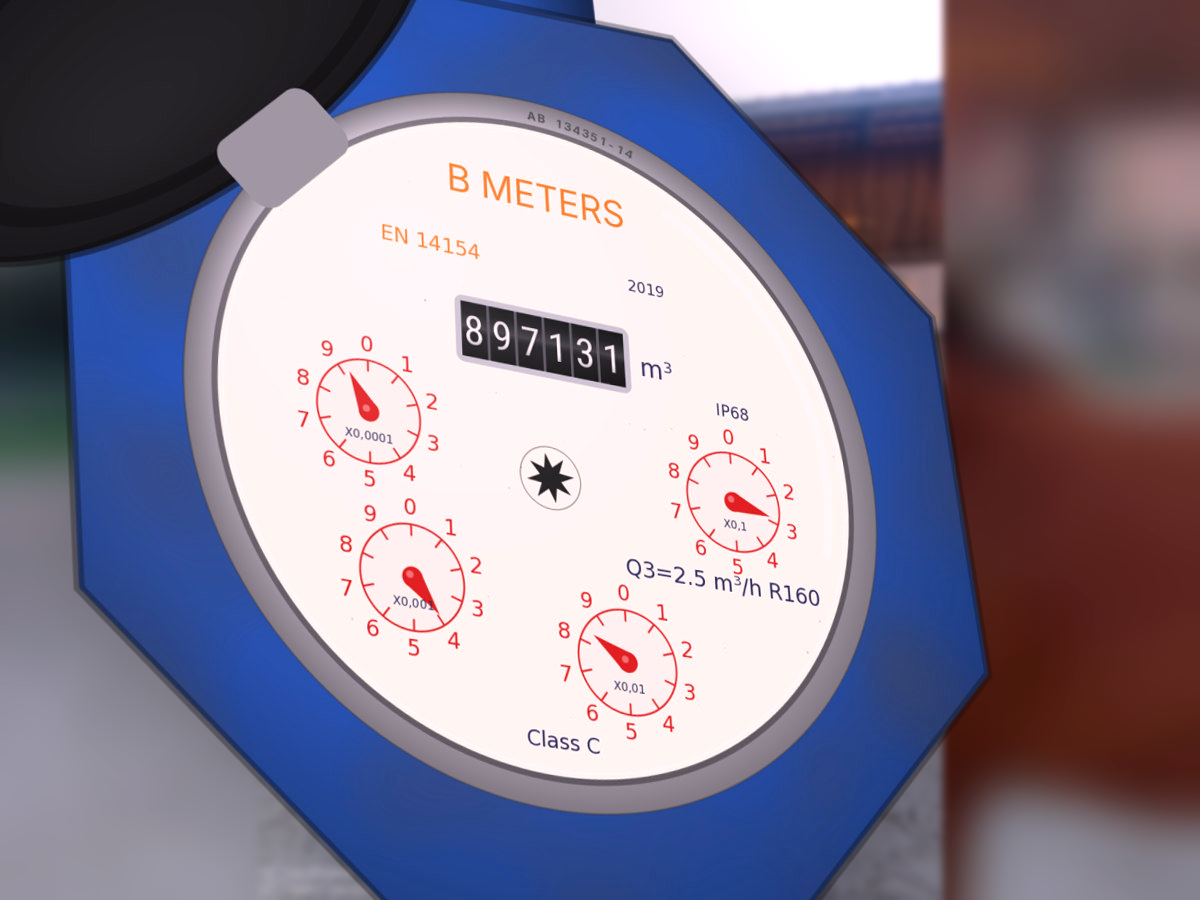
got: 897131.2839 m³
